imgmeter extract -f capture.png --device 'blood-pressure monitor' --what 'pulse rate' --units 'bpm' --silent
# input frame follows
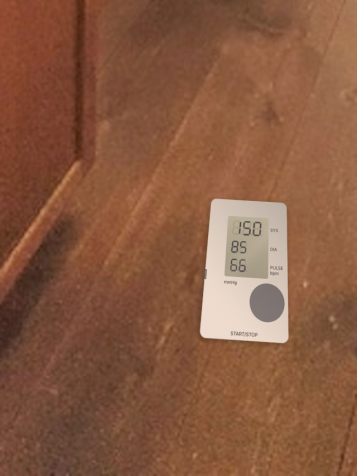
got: 66 bpm
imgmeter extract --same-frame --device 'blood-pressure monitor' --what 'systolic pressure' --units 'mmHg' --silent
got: 150 mmHg
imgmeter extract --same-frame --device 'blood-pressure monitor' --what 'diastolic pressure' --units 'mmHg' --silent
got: 85 mmHg
